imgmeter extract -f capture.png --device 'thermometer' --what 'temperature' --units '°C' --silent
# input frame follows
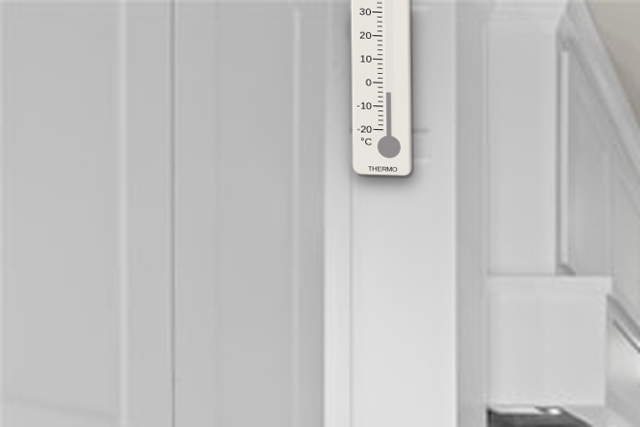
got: -4 °C
